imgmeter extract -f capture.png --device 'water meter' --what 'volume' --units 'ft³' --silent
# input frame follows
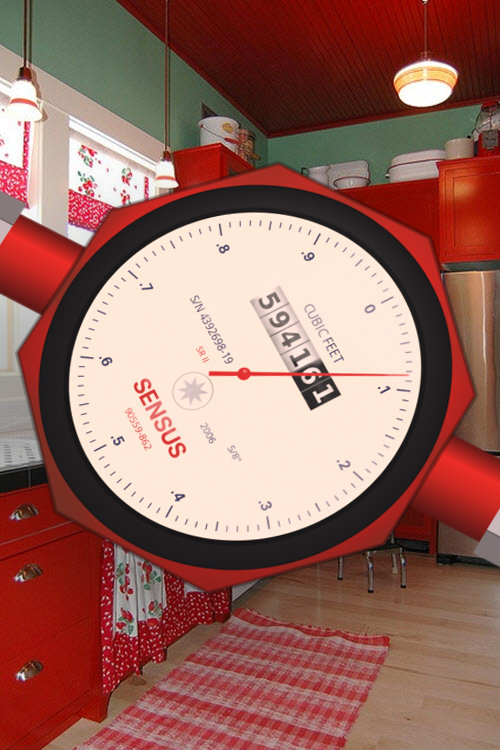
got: 594161.08 ft³
